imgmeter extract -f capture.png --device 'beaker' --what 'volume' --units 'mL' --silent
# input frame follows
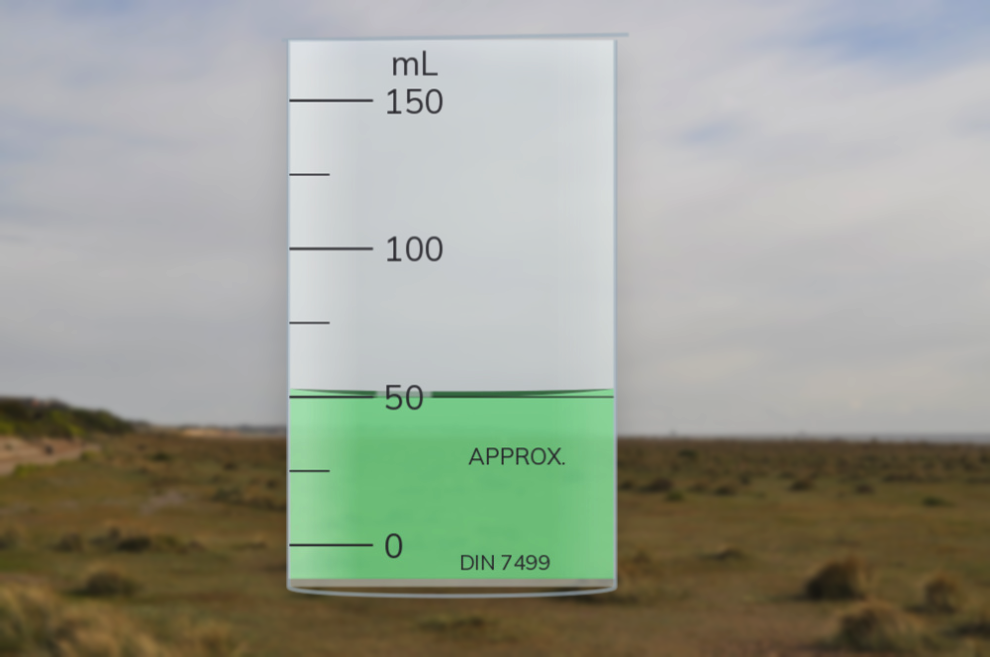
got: 50 mL
